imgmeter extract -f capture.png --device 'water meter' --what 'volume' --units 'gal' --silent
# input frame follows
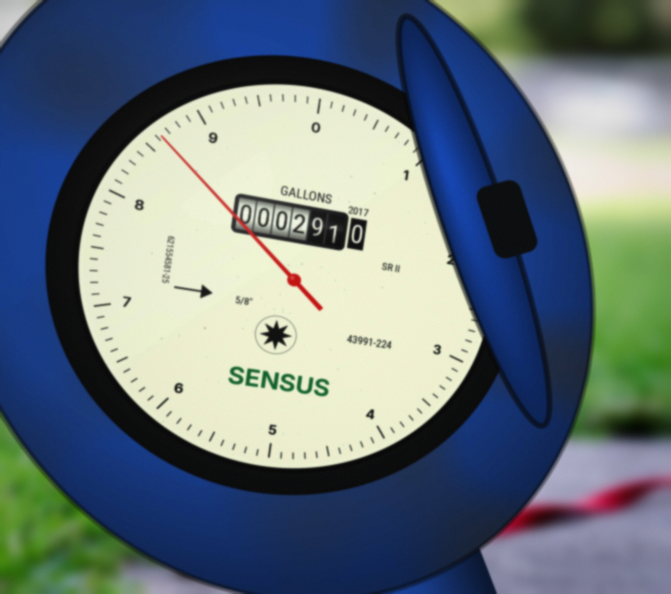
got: 2908.6 gal
